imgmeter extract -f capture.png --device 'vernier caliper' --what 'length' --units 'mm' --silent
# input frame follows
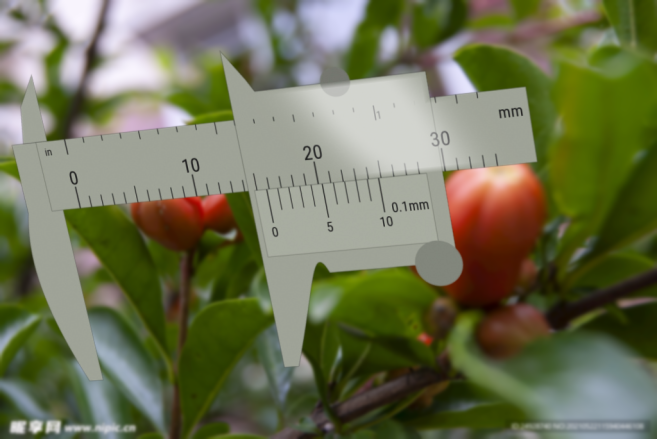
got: 15.8 mm
